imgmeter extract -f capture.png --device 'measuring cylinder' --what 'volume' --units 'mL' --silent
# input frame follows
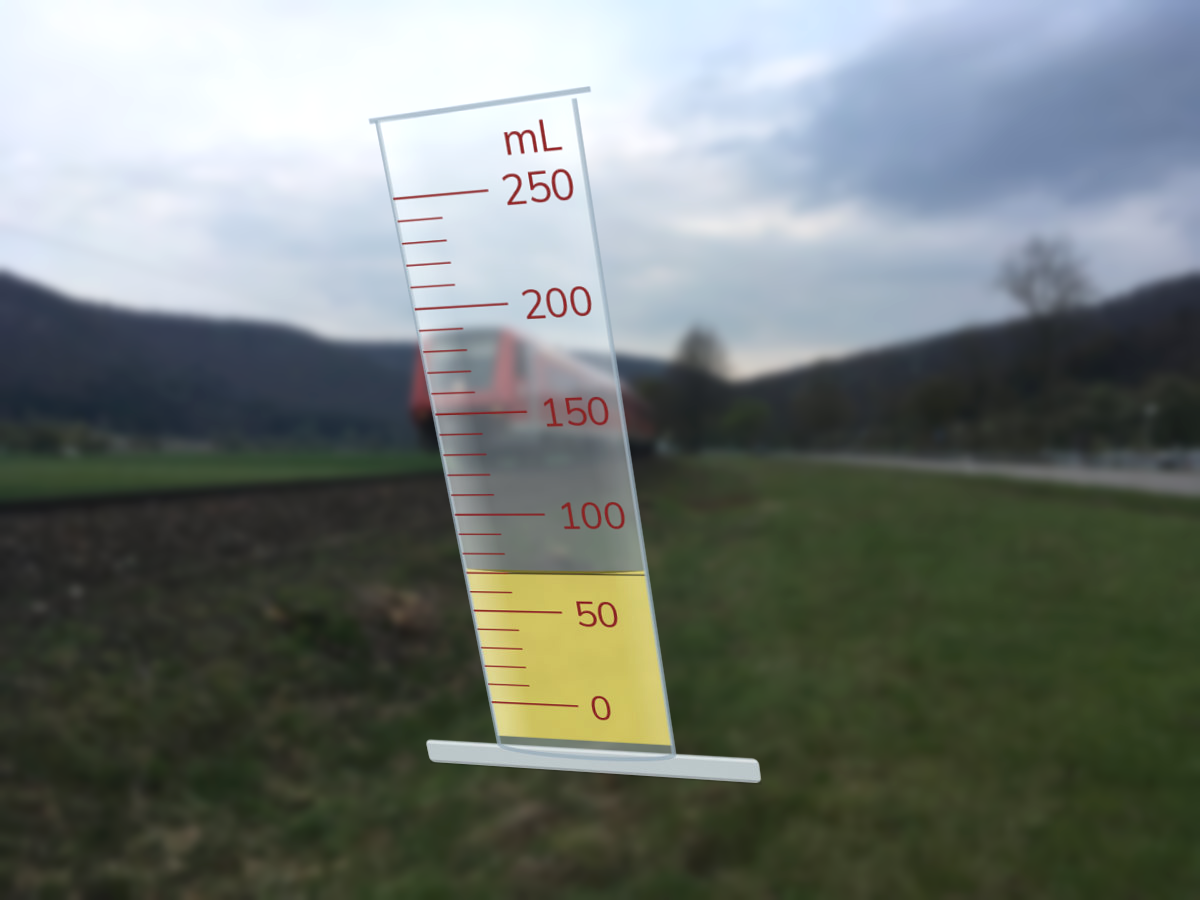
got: 70 mL
